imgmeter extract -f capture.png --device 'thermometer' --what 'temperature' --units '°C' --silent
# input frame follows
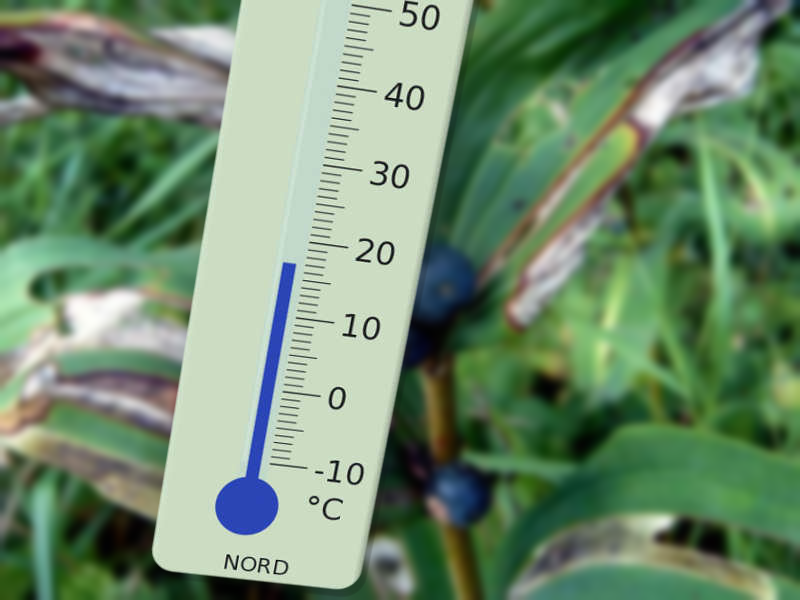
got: 17 °C
